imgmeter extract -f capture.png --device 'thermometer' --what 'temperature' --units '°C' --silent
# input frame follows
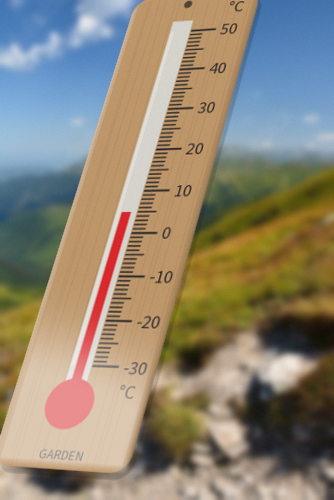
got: 5 °C
